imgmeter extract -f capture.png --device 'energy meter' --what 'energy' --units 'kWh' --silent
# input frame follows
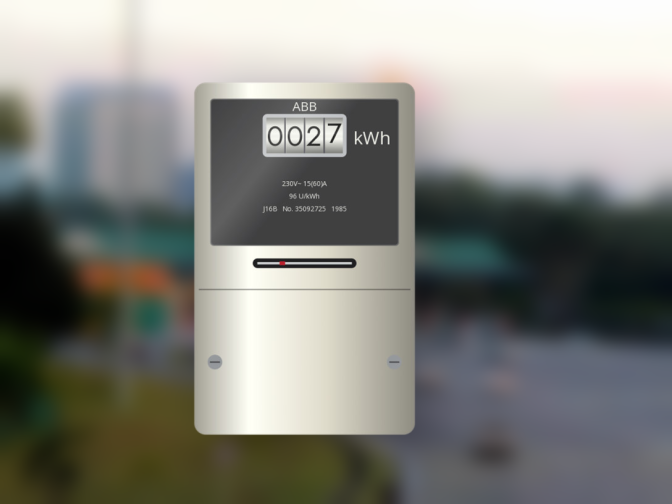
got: 27 kWh
